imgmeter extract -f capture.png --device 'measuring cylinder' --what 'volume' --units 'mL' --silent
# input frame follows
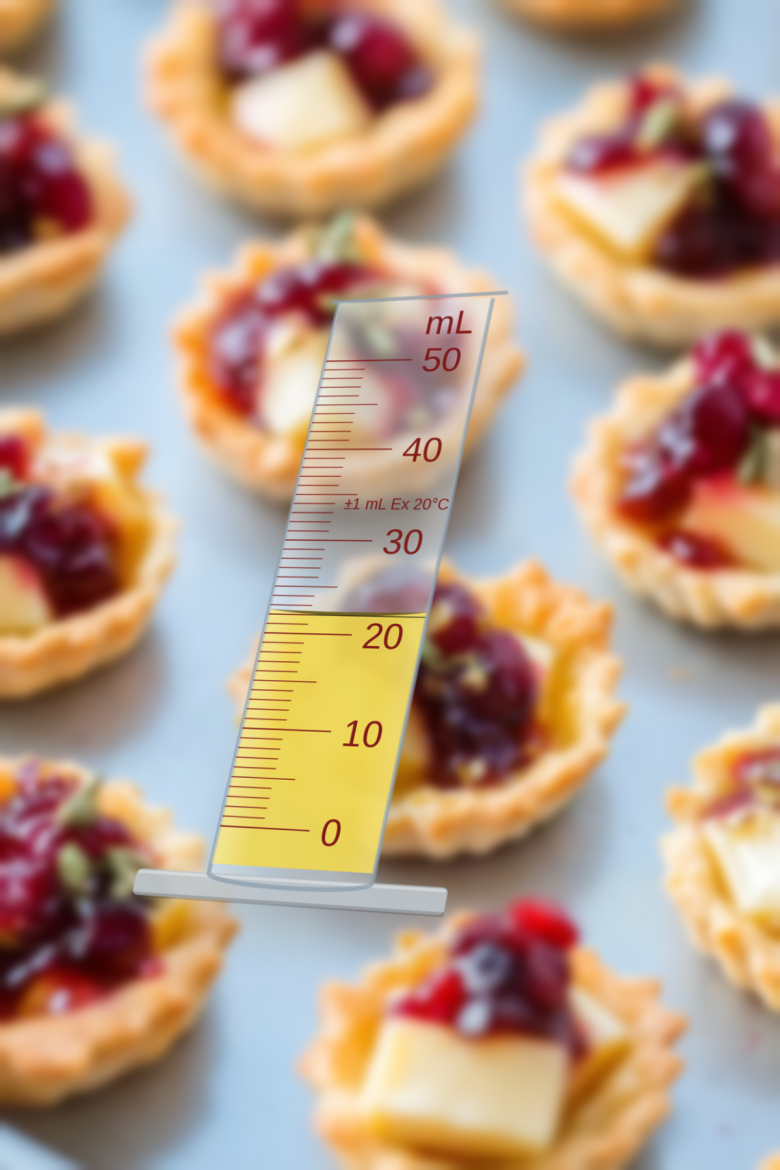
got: 22 mL
